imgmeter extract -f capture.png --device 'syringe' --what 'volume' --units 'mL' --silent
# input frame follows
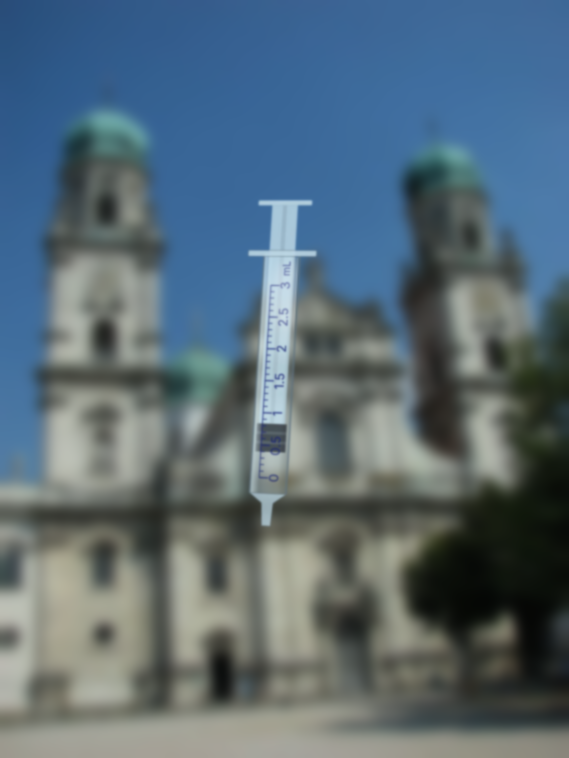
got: 0.4 mL
